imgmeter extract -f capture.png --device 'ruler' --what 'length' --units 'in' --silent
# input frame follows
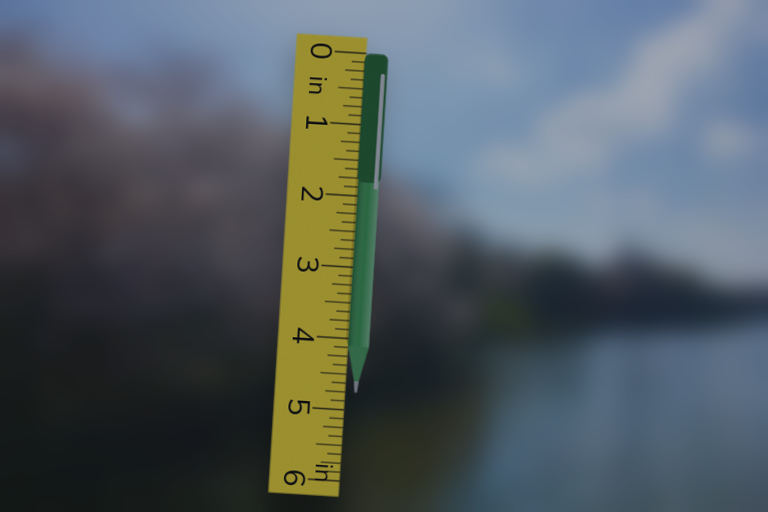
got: 4.75 in
